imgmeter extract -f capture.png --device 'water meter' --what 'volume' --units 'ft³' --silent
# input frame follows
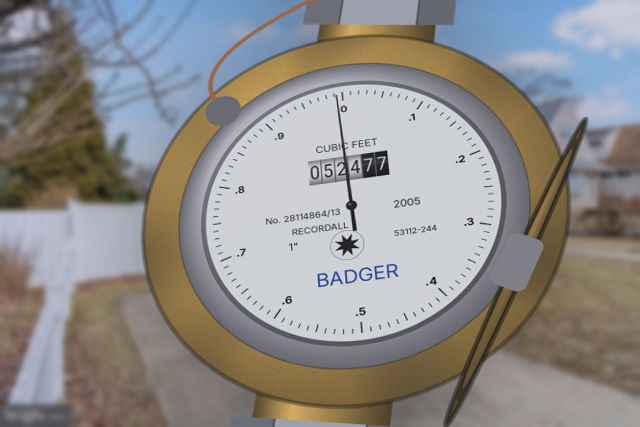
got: 52476.99 ft³
